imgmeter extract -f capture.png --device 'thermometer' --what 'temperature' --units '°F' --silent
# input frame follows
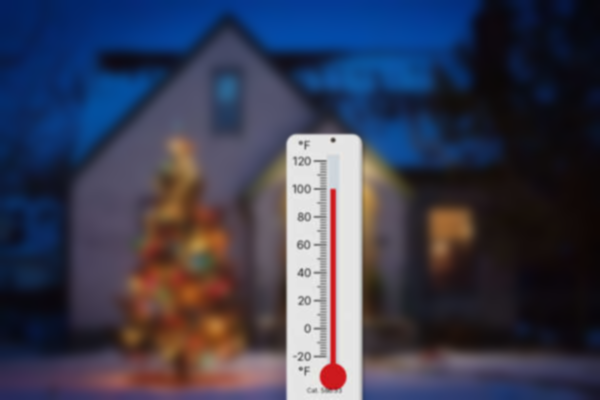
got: 100 °F
